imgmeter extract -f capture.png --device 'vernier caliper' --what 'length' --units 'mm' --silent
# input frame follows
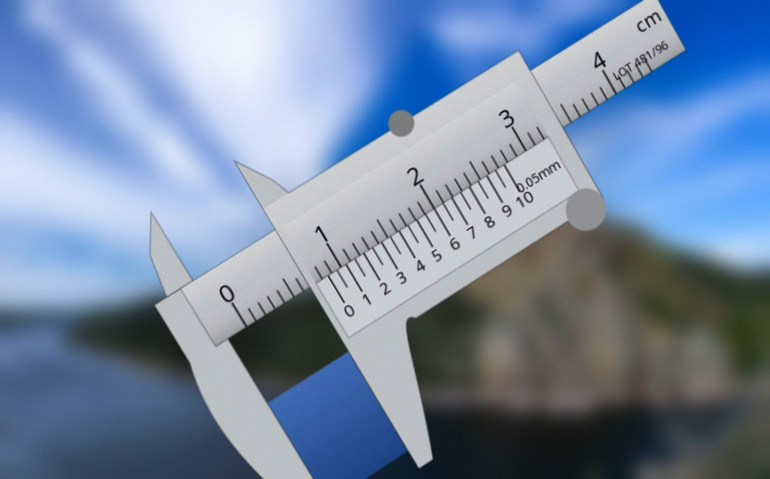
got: 8.6 mm
